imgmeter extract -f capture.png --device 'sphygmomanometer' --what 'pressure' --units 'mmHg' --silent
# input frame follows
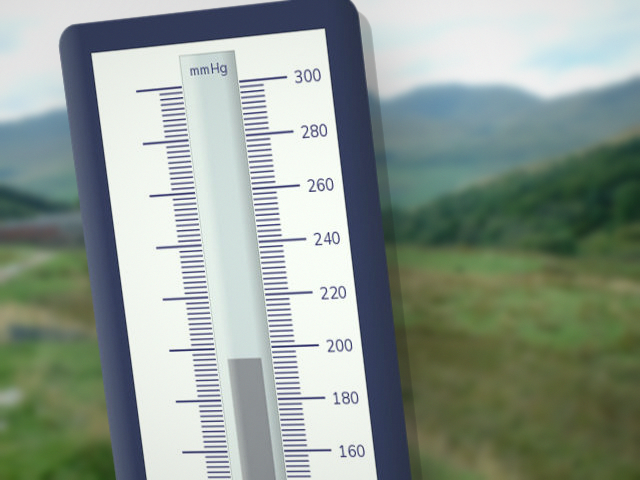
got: 196 mmHg
